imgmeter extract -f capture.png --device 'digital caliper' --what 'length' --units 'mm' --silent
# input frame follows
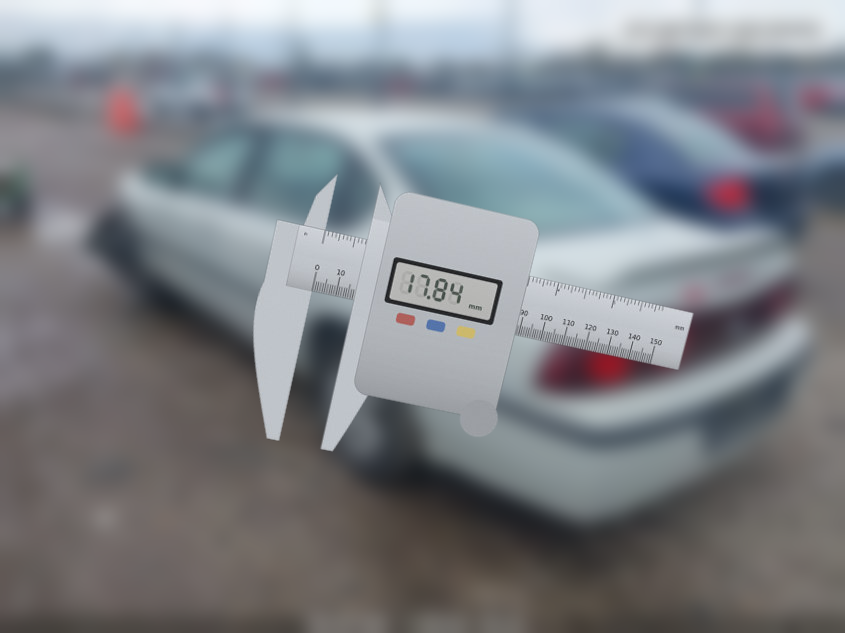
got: 17.84 mm
